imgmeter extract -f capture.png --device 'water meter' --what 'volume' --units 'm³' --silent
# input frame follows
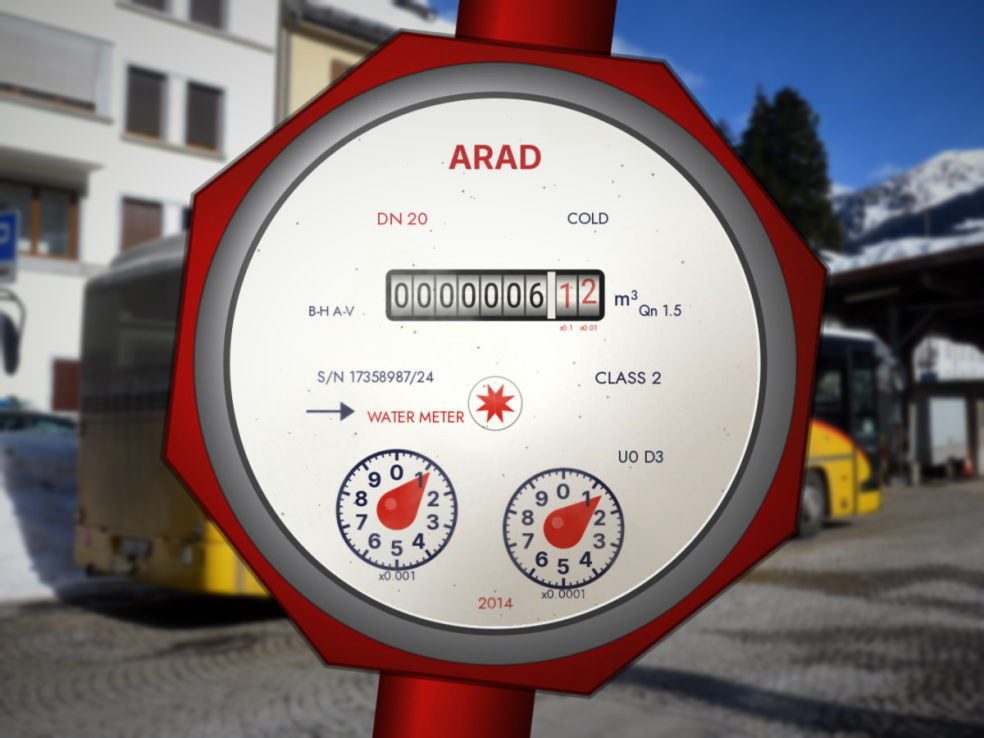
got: 6.1211 m³
